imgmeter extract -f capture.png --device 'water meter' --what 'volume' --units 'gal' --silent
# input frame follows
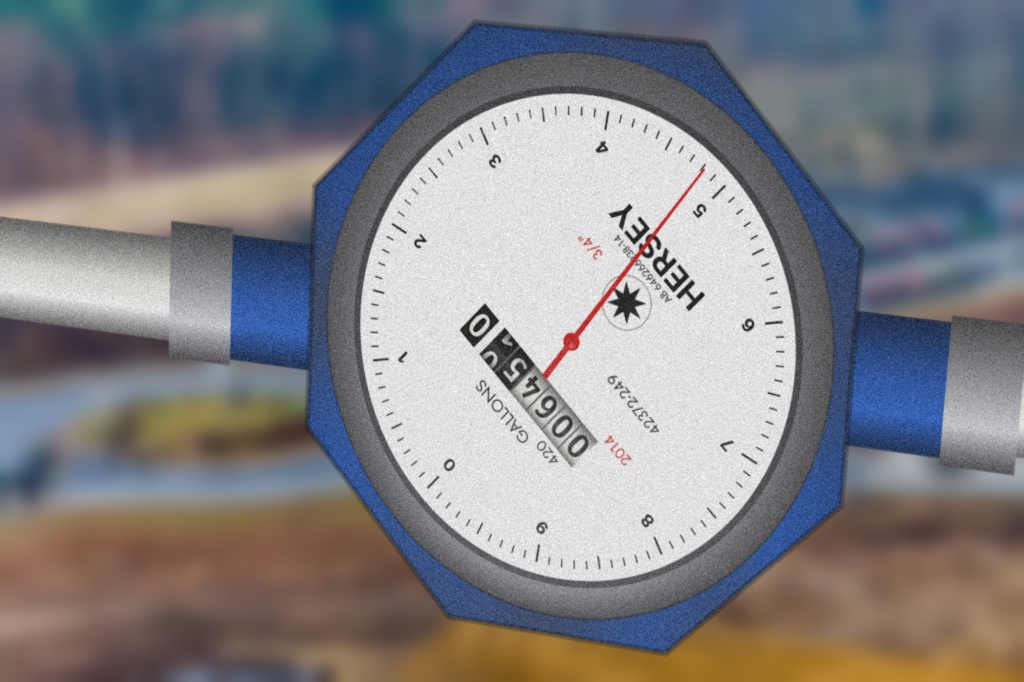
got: 64504.8 gal
